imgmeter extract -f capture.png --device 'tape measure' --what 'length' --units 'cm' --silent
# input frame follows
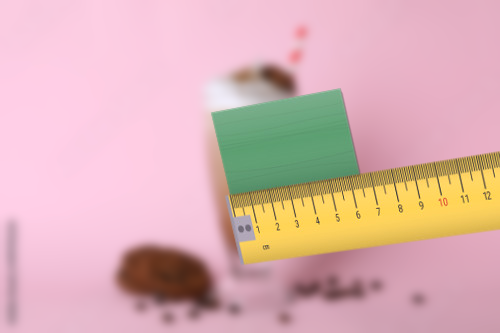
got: 6.5 cm
